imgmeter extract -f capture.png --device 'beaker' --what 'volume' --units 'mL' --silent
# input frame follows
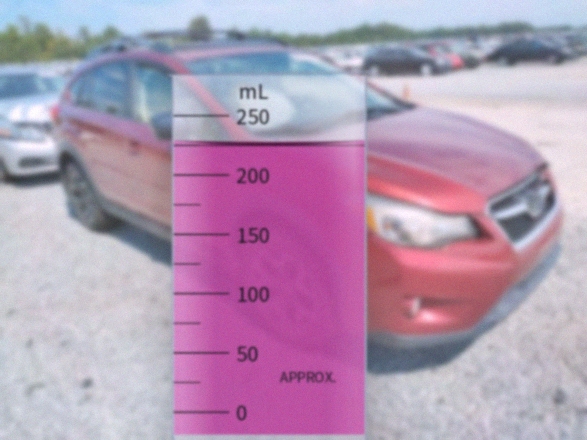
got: 225 mL
